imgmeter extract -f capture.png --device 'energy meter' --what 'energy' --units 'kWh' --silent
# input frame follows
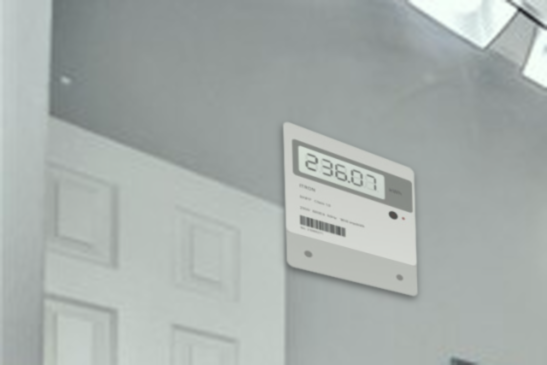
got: 236.07 kWh
